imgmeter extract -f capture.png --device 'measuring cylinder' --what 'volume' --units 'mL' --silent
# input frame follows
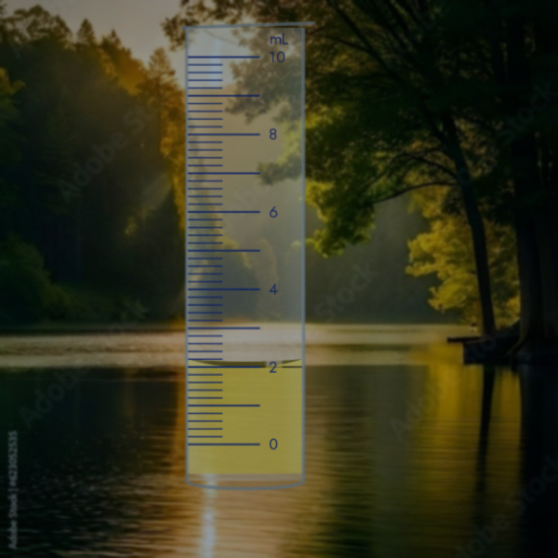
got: 2 mL
